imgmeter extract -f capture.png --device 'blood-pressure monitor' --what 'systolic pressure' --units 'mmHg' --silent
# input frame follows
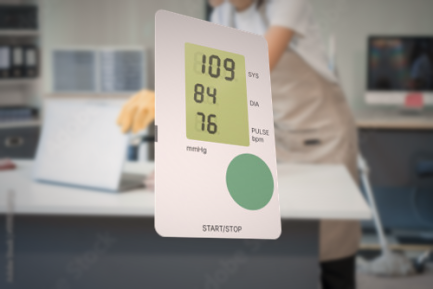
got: 109 mmHg
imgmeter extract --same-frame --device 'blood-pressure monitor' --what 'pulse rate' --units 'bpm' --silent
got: 76 bpm
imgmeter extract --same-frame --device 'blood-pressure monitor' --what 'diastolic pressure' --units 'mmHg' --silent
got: 84 mmHg
